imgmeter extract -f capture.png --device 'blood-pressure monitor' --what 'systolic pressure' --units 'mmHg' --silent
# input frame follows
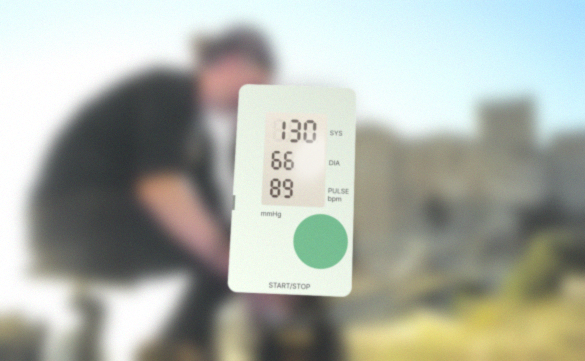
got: 130 mmHg
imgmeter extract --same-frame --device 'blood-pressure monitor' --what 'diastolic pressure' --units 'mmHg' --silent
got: 66 mmHg
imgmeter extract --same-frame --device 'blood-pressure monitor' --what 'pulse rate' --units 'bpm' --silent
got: 89 bpm
